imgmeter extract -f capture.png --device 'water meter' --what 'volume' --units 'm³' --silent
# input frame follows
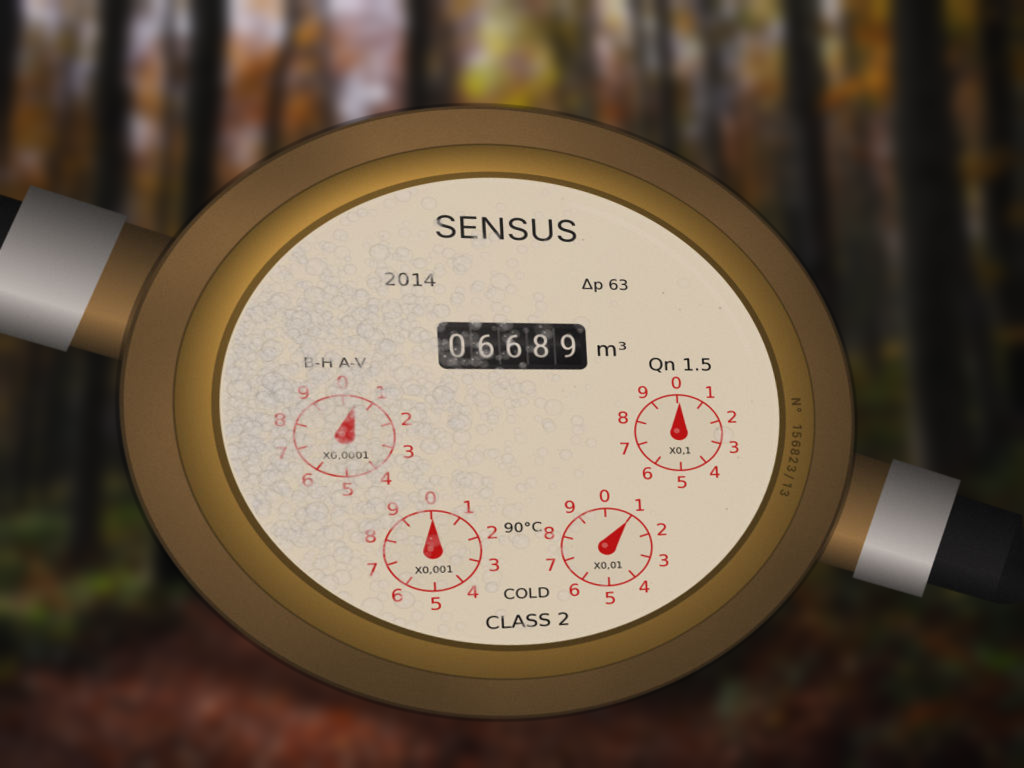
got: 6689.0100 m³
